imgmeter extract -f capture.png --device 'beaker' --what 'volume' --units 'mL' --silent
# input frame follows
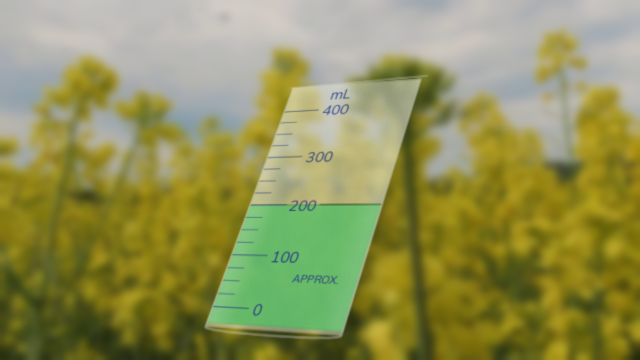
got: 200 mL
